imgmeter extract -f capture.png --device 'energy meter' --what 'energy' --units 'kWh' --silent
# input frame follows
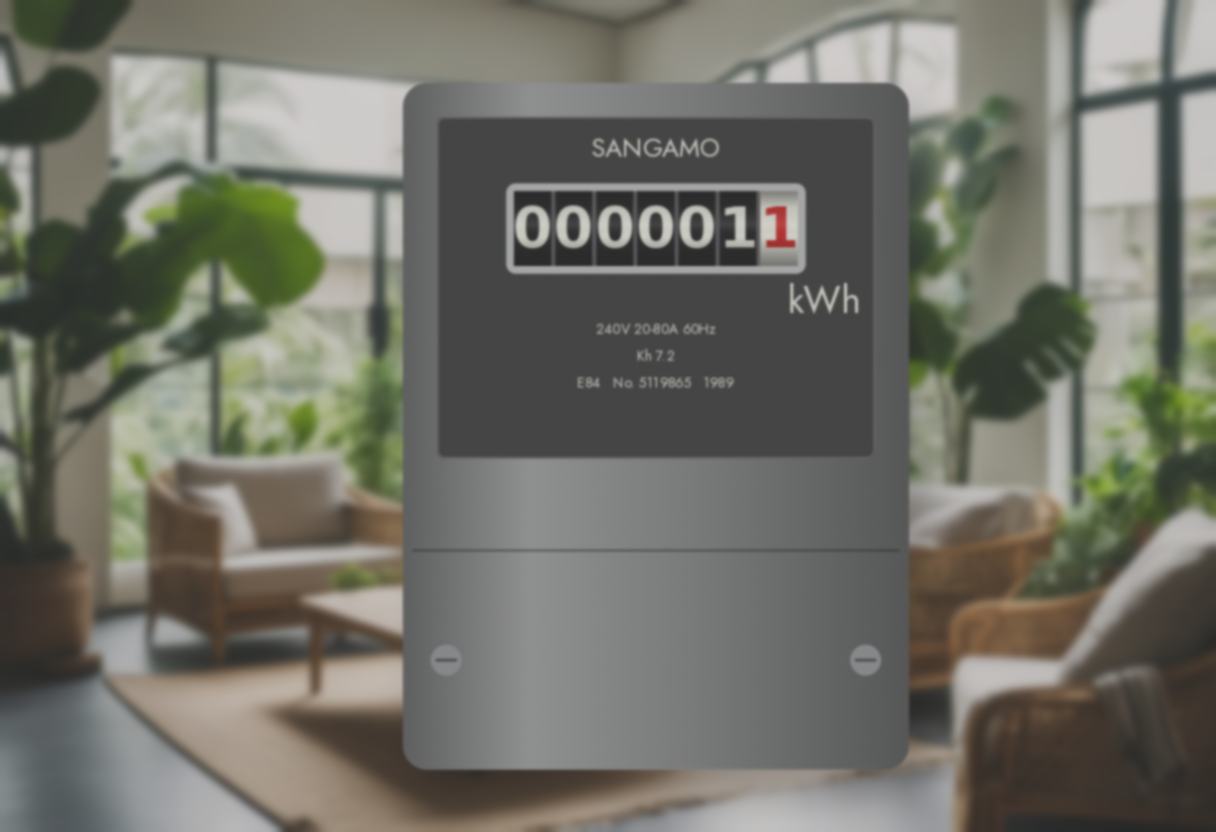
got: 1.1 kWh
